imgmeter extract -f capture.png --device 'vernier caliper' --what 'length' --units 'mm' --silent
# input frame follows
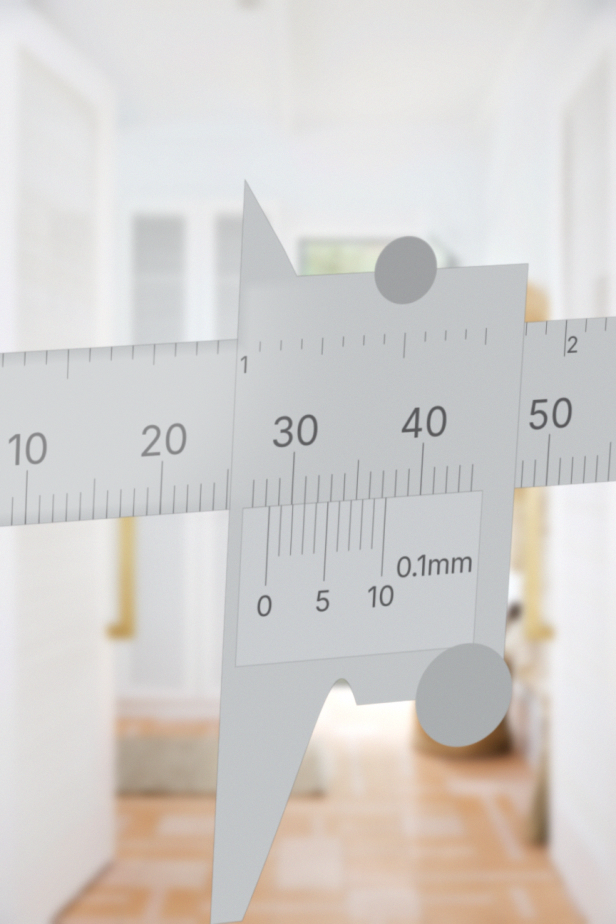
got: 28.3 mm
